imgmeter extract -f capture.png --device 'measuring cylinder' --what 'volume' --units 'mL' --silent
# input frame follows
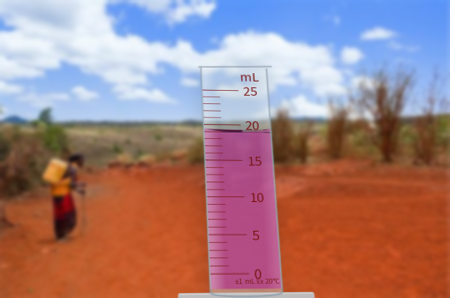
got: 19 mL
